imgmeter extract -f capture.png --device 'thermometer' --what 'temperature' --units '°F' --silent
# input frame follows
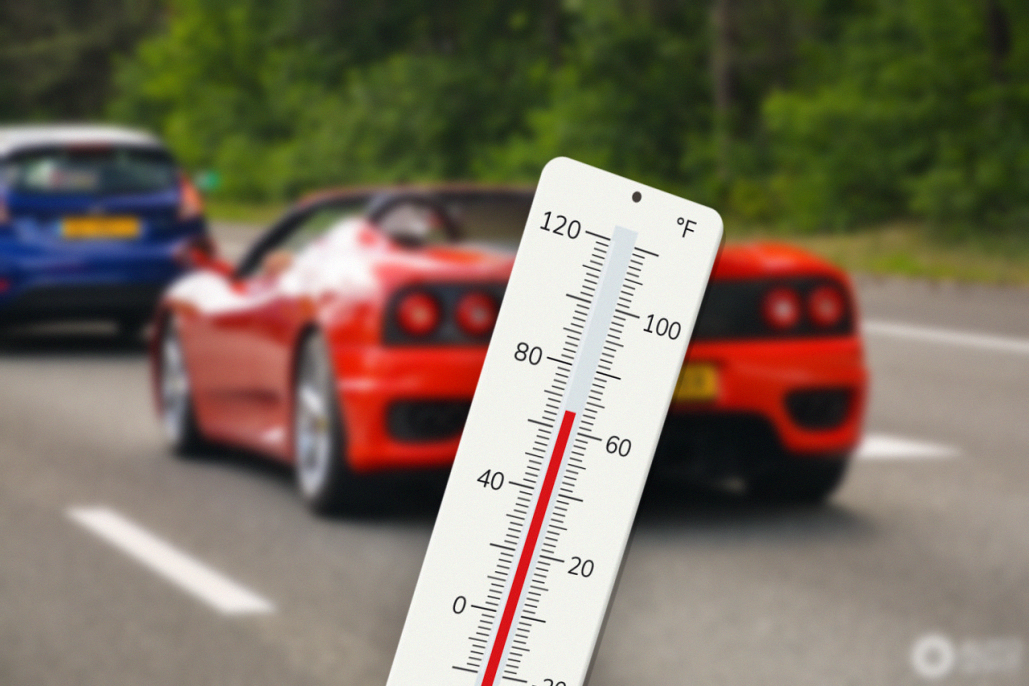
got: 66 °F
